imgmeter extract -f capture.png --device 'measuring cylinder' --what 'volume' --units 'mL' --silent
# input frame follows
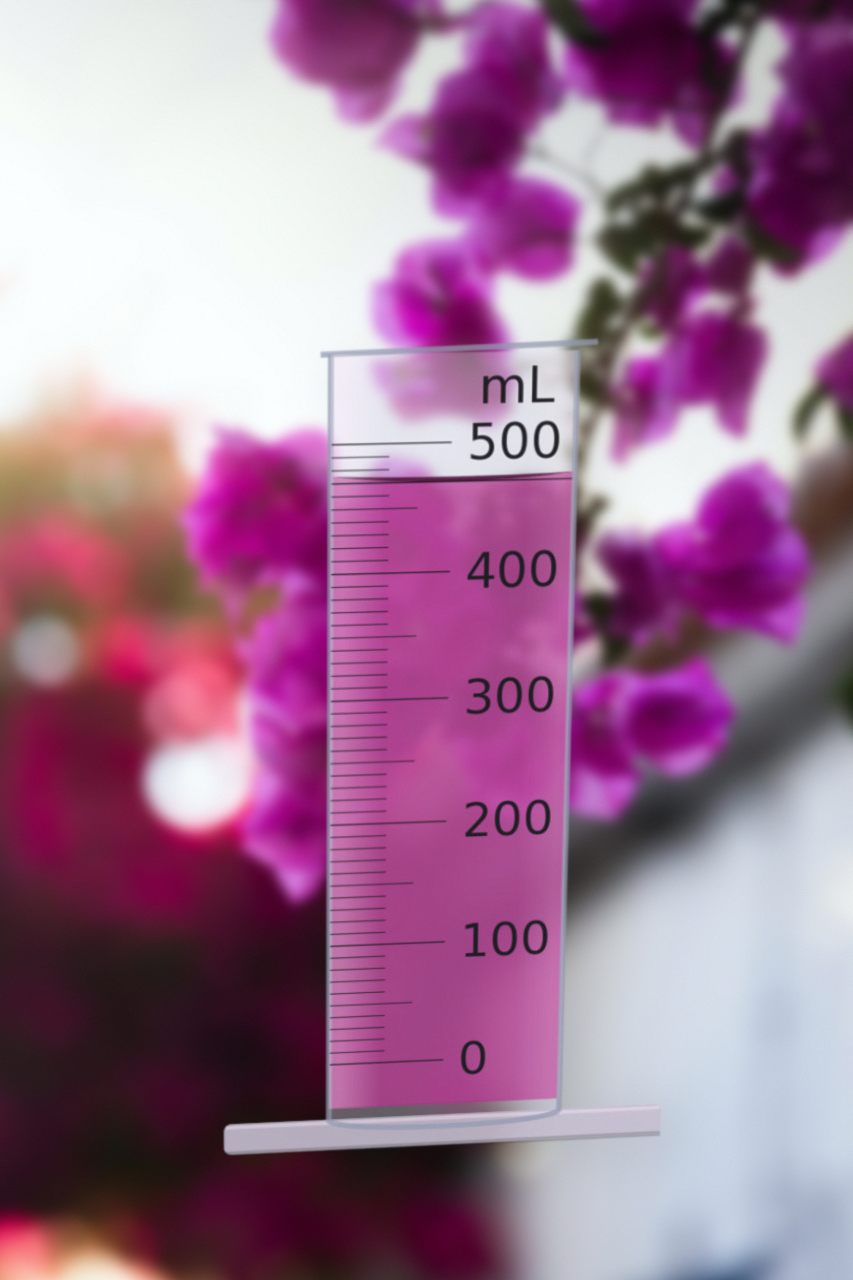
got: 470 mL
